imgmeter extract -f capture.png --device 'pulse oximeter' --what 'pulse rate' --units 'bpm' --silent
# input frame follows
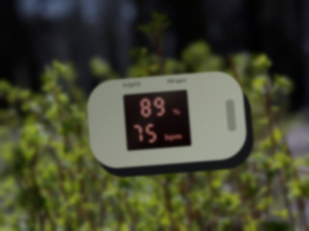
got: 75 bpm
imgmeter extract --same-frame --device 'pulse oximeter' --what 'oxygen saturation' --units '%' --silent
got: 89 %
